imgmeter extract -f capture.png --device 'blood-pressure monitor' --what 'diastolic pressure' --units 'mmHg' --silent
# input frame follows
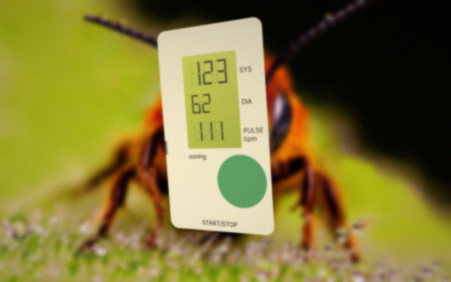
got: 62 mmHg
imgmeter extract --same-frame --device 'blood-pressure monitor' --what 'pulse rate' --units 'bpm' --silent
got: 111 bpm
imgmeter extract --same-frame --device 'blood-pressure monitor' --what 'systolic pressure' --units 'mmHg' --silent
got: 123 mmHg
